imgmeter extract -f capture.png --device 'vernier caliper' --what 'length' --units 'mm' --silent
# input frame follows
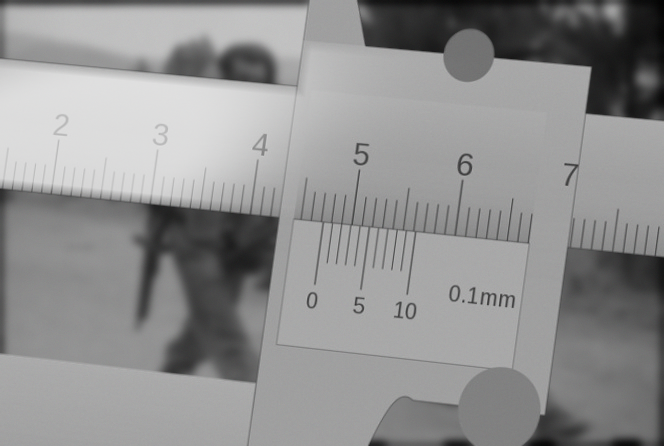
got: 47.2 mm
